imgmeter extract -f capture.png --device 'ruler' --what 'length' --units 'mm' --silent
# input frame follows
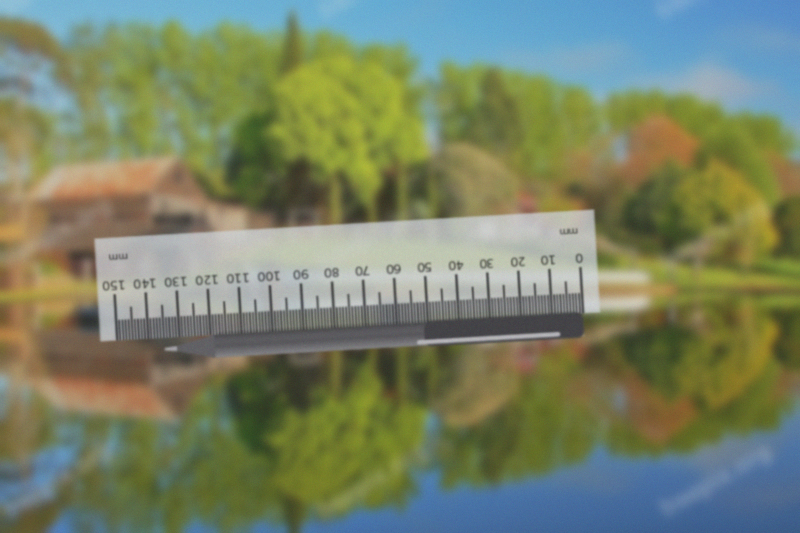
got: 135 mm
